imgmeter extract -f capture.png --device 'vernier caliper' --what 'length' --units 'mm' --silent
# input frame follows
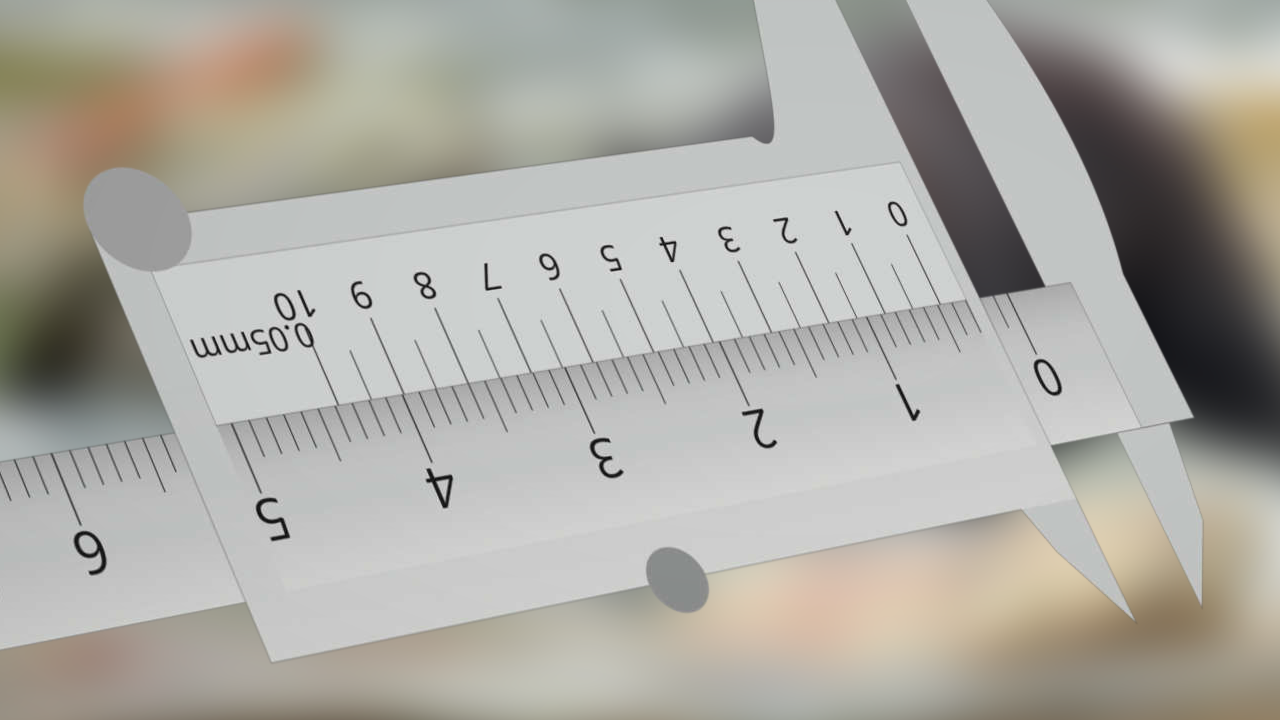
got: 4.8 mm
